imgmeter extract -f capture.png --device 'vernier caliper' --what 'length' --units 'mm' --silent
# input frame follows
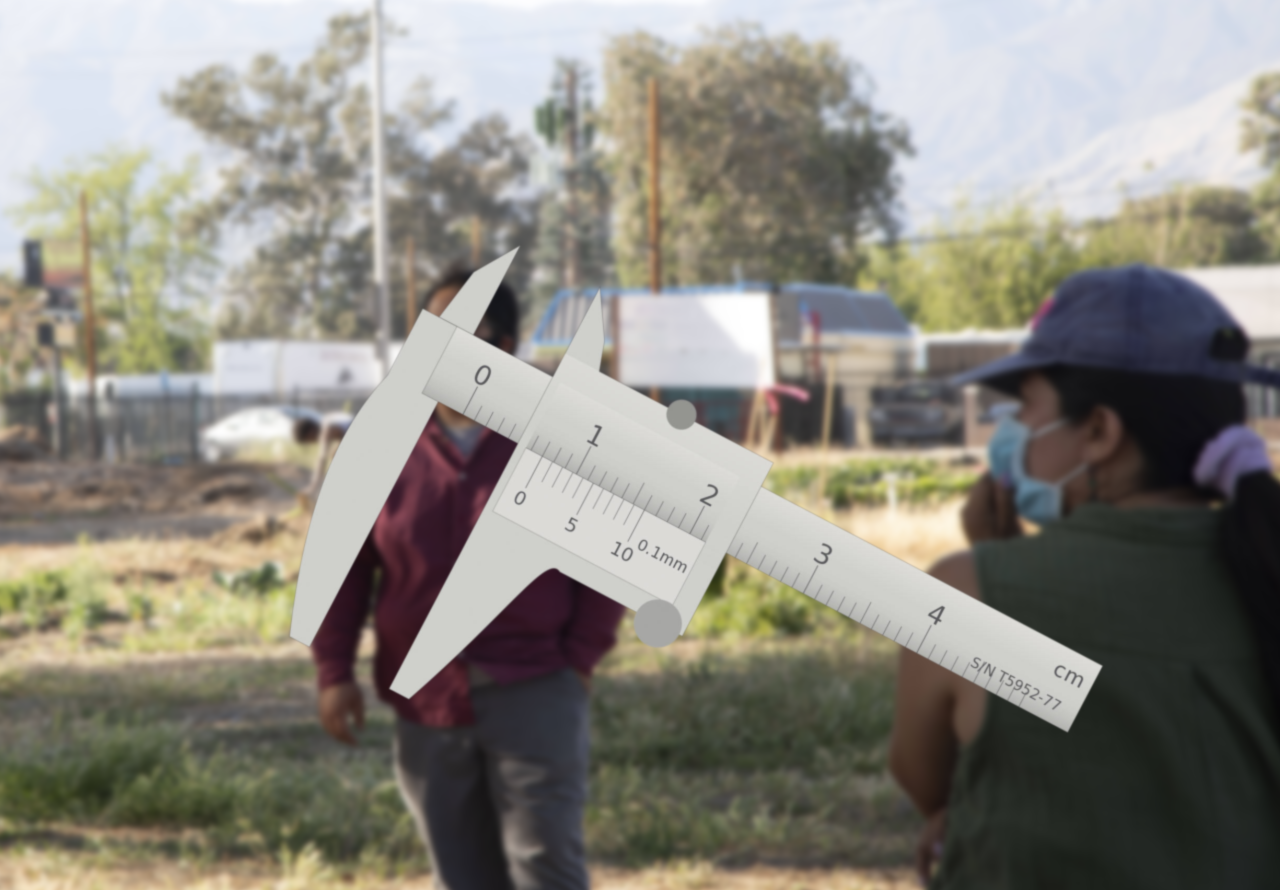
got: 7.0 mm
